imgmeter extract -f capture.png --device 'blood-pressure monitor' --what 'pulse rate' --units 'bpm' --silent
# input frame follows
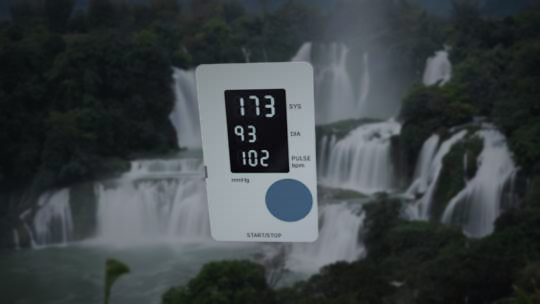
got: 102 bpm
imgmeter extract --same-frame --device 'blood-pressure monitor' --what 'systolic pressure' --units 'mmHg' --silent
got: 173 mmHg
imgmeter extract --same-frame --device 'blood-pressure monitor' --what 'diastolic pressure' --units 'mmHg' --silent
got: 93 mmHg
